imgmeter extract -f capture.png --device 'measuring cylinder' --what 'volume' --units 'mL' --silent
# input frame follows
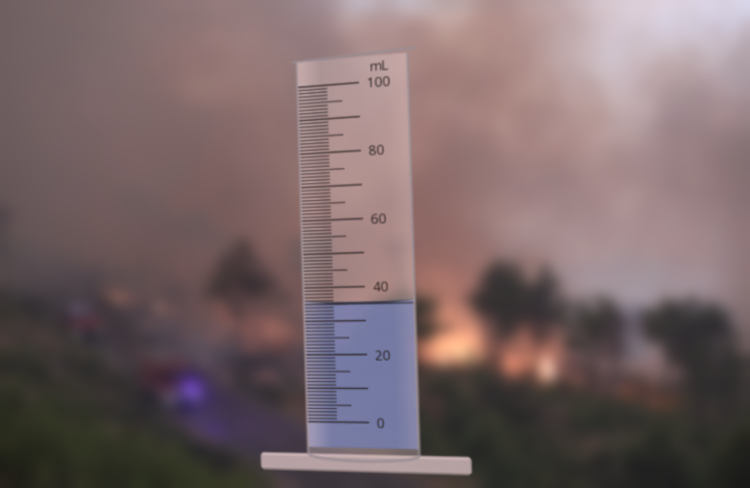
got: 35 mL
